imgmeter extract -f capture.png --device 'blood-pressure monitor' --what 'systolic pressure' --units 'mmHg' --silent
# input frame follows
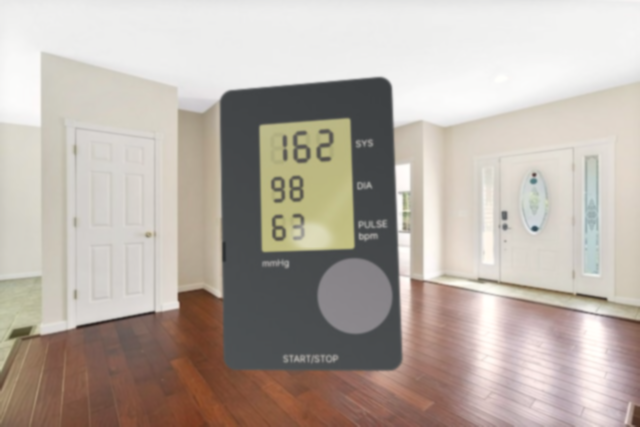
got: 162 mmHg
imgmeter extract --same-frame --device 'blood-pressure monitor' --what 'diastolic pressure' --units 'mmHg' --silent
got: 98 mmHg
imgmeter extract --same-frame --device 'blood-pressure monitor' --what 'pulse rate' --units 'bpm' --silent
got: 63 bpm
